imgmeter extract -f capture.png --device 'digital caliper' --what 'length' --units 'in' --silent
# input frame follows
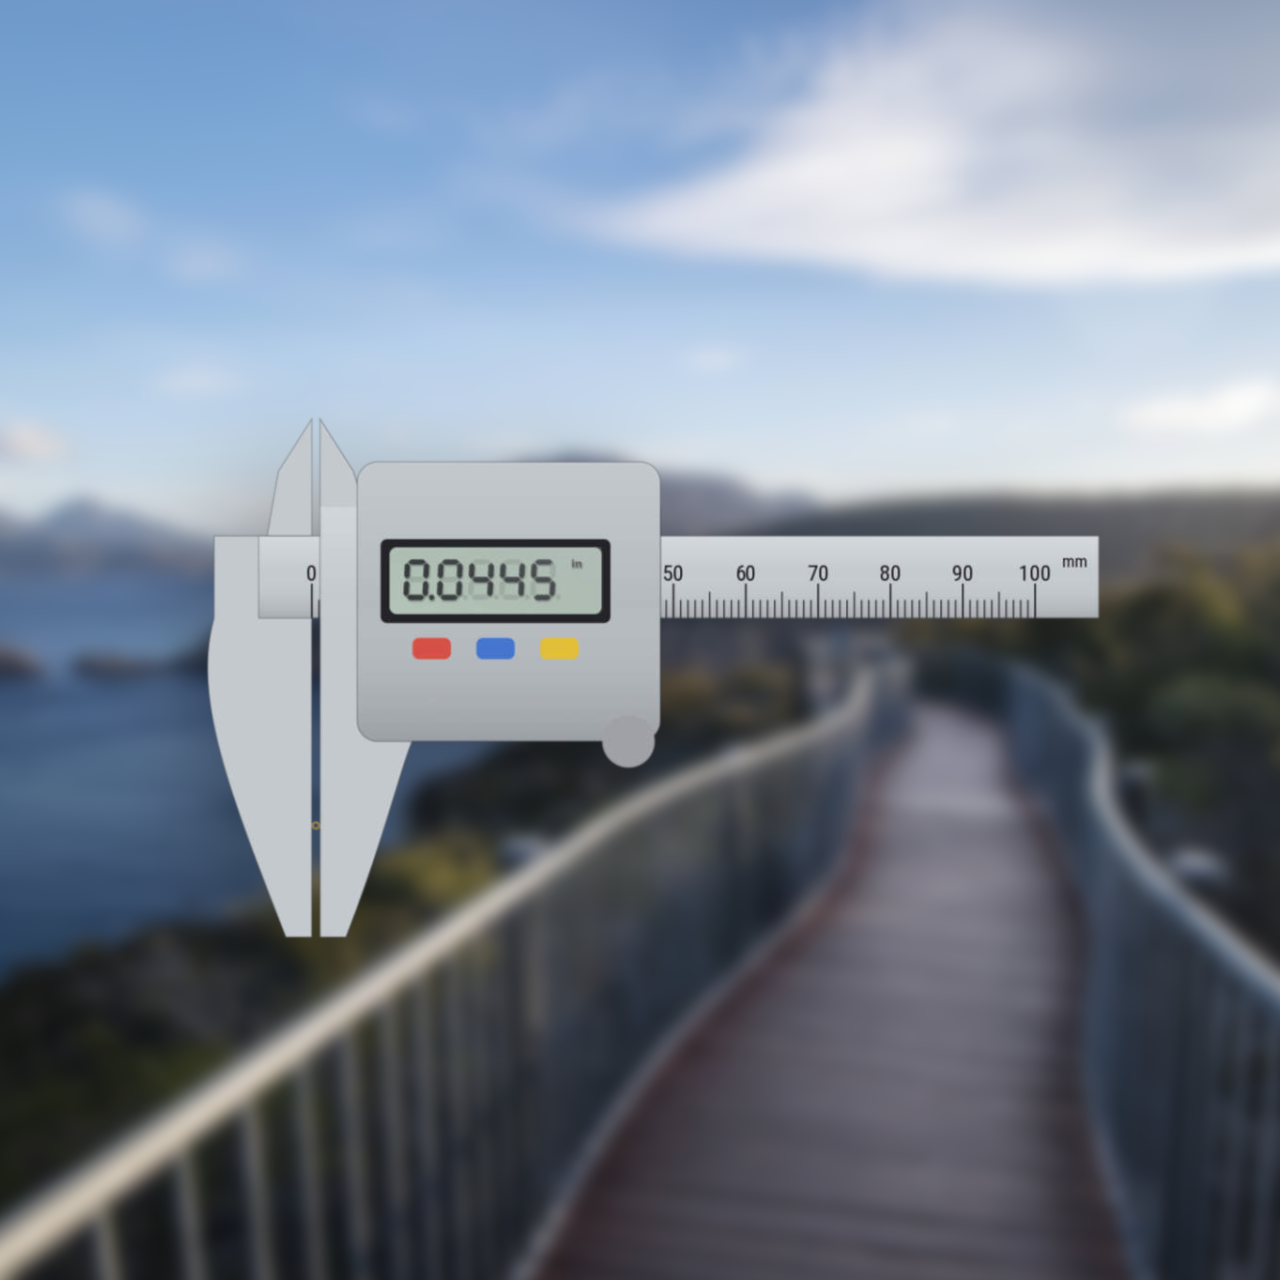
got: 0.0445 in
